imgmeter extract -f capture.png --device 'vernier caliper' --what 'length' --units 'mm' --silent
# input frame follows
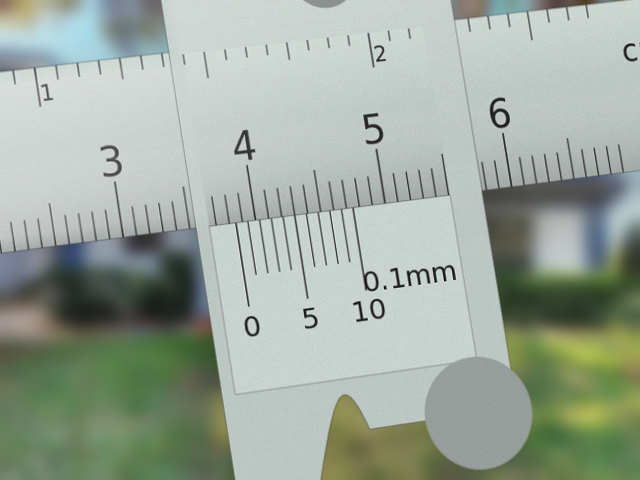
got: 38.5 mm
